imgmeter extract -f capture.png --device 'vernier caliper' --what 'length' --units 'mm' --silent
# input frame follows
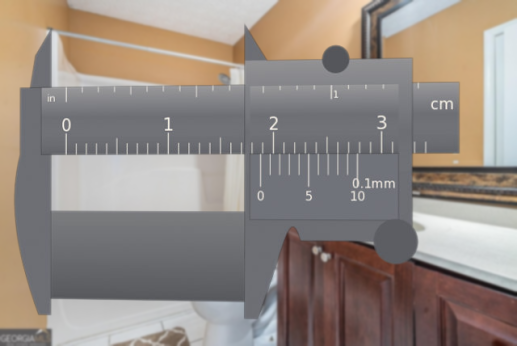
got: 18.8 mm
